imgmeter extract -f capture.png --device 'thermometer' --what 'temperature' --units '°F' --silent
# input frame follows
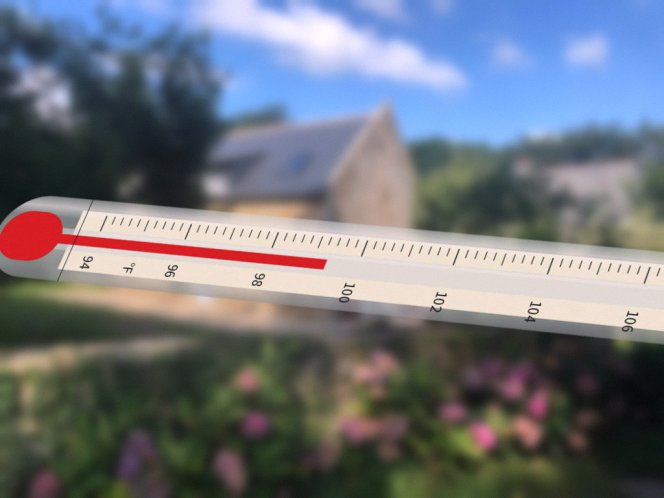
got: 99.3 °F
